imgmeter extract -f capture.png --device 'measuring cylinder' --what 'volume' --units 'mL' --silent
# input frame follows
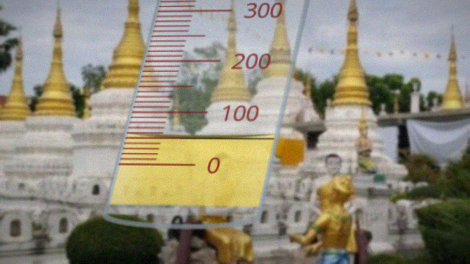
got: 50 mL
